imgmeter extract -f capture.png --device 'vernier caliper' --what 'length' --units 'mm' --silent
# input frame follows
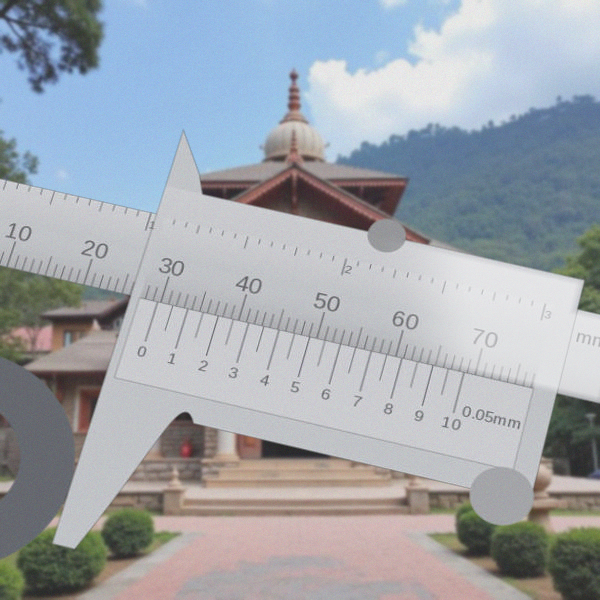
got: 29.6 mm
